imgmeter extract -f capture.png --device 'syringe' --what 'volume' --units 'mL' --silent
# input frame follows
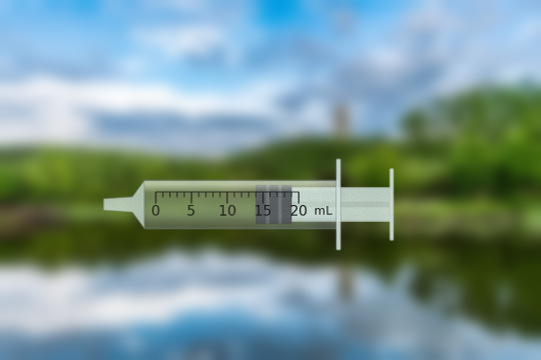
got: 14 mL
